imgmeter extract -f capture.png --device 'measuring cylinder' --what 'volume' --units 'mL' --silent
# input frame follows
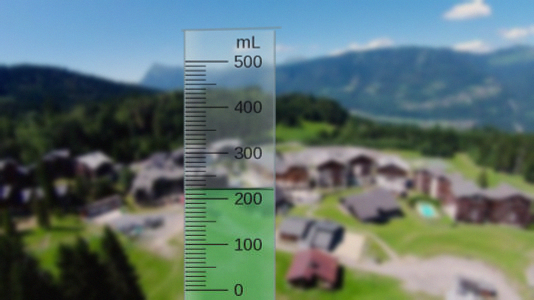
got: 220 mL
